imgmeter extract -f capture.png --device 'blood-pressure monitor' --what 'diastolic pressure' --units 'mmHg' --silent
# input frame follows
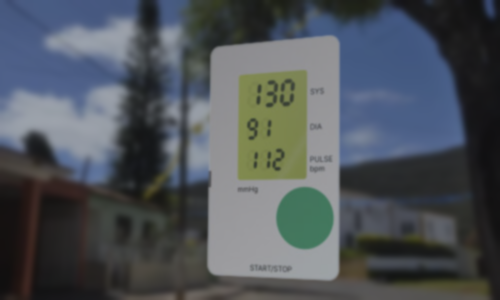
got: 91 mmHg
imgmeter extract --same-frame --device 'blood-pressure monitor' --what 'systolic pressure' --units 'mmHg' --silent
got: 130 mmHg
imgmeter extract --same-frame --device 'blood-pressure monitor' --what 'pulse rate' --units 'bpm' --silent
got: 112 bpm
